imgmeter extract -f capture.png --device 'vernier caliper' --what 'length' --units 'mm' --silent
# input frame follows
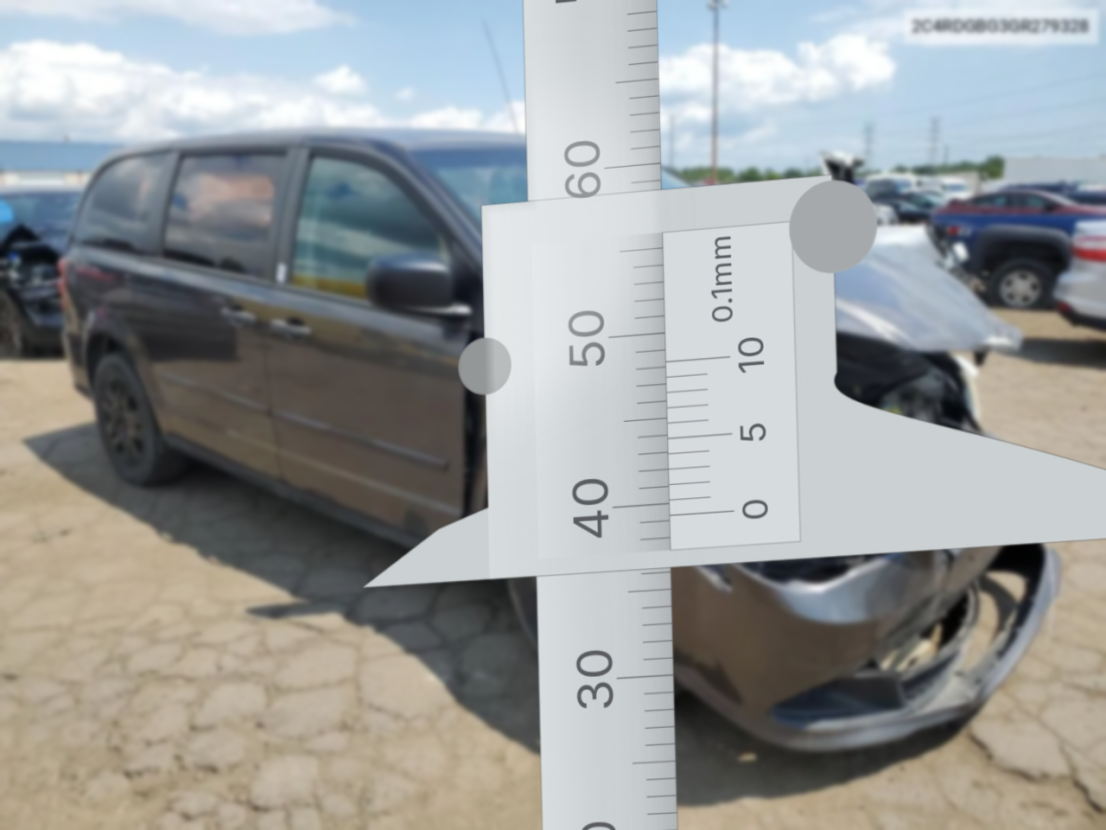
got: 39.3 mm
